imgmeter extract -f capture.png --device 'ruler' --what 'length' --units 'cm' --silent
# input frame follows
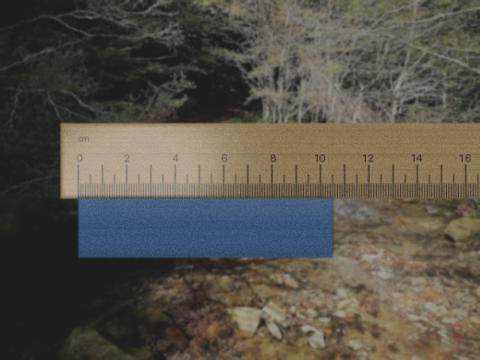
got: 10.5 cm
